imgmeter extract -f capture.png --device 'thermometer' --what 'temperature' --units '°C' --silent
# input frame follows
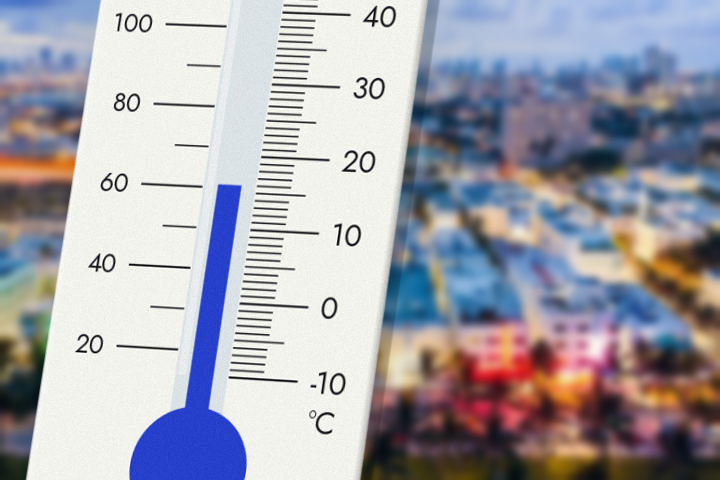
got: 16 °C
